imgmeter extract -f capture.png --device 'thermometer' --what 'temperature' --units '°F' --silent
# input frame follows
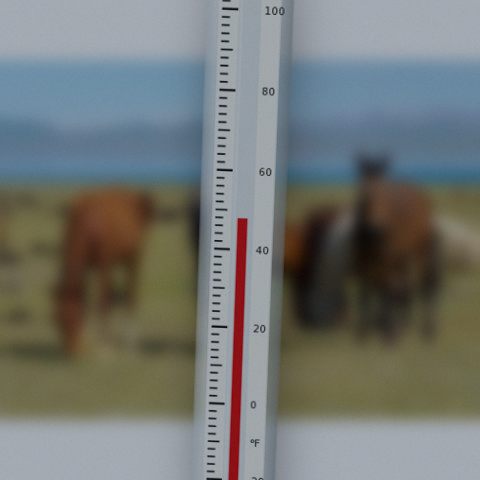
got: 48 °F
